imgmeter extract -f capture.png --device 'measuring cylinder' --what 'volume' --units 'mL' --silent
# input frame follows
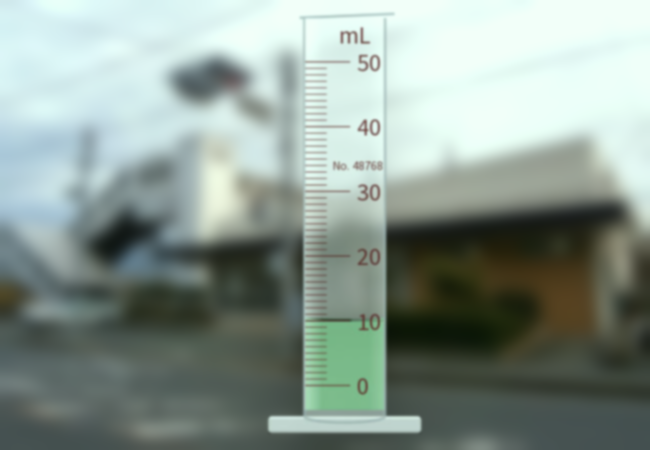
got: 10 mL
